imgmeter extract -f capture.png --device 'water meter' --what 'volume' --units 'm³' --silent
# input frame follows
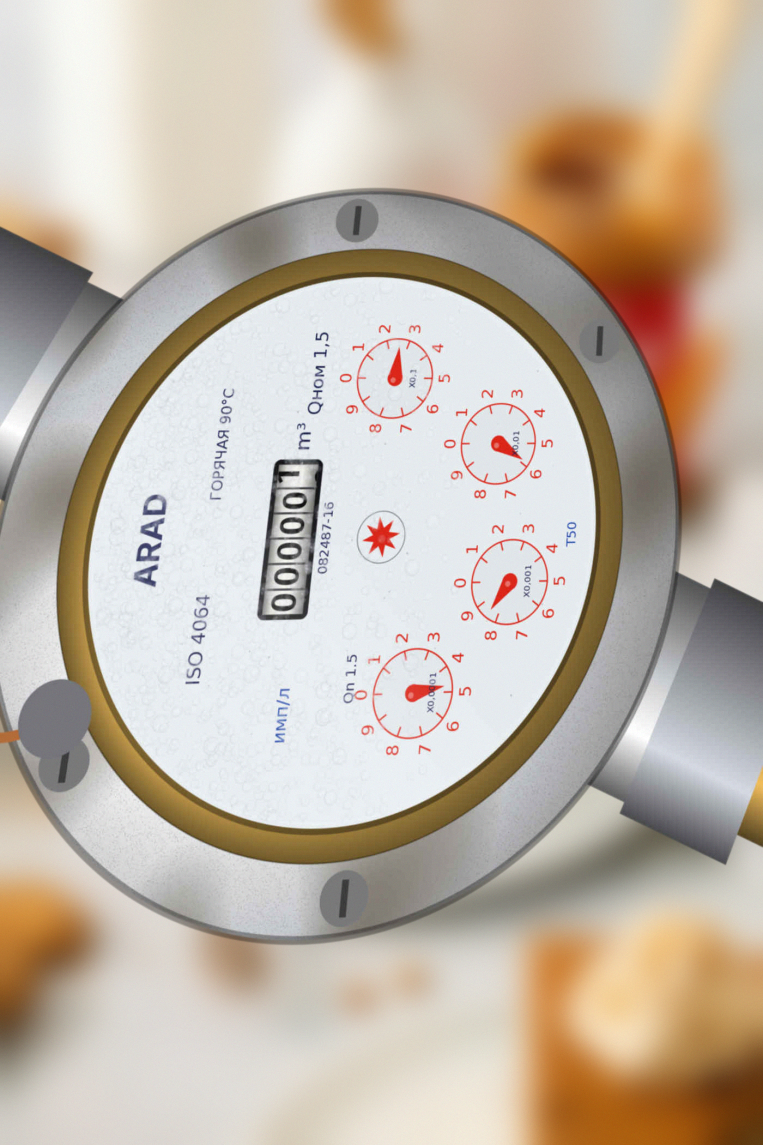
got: 1.2584 m³
